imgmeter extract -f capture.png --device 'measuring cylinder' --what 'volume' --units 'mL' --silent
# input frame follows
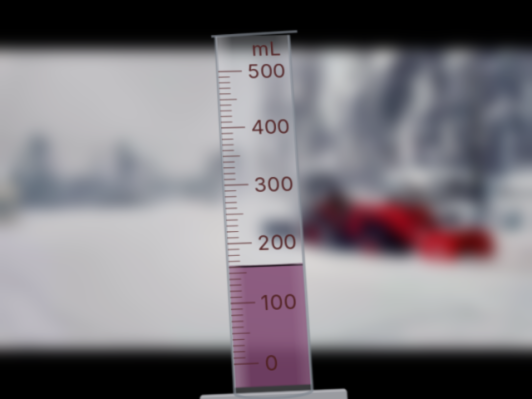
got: 160 mL
